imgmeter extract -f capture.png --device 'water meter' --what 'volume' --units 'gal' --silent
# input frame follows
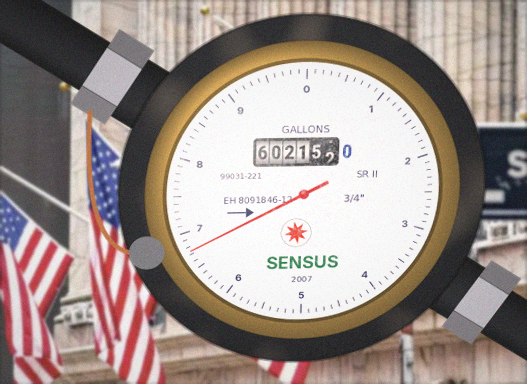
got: 6021516.7 gal
